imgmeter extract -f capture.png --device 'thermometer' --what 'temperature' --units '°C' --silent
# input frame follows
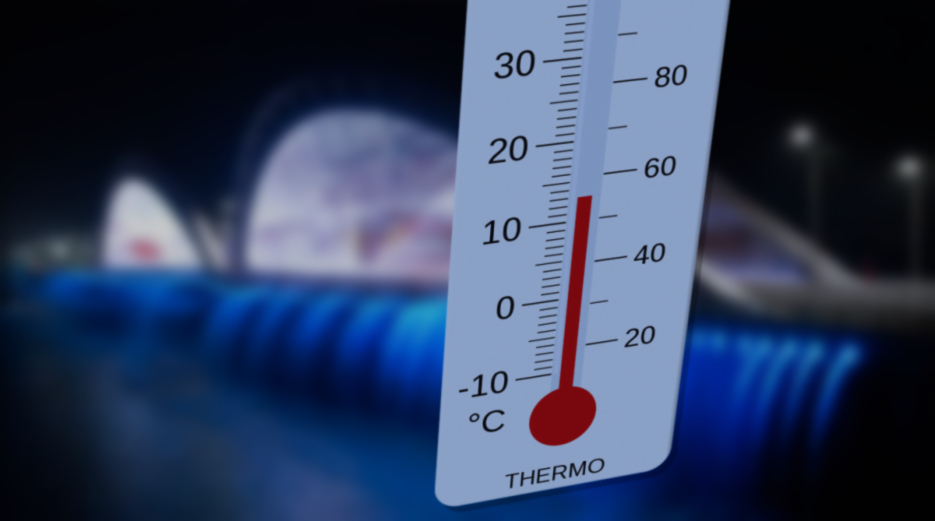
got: 13 °C
